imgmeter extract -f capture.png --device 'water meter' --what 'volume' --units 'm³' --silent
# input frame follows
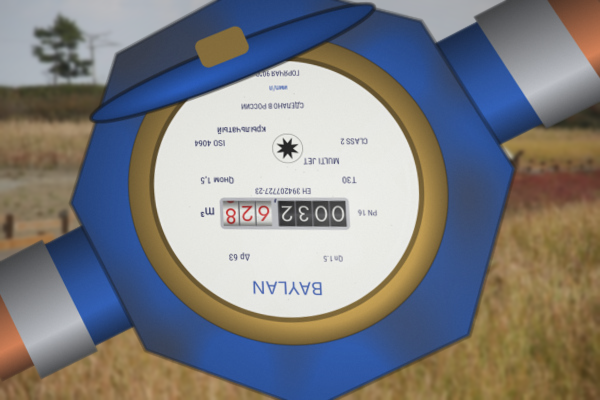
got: 32.628 m³
